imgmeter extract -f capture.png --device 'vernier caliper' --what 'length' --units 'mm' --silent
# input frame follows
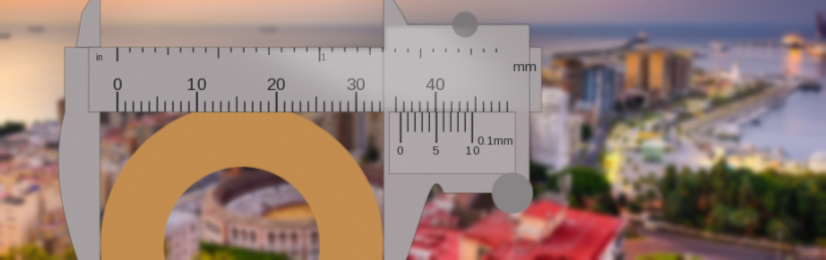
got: 35.6 mm
